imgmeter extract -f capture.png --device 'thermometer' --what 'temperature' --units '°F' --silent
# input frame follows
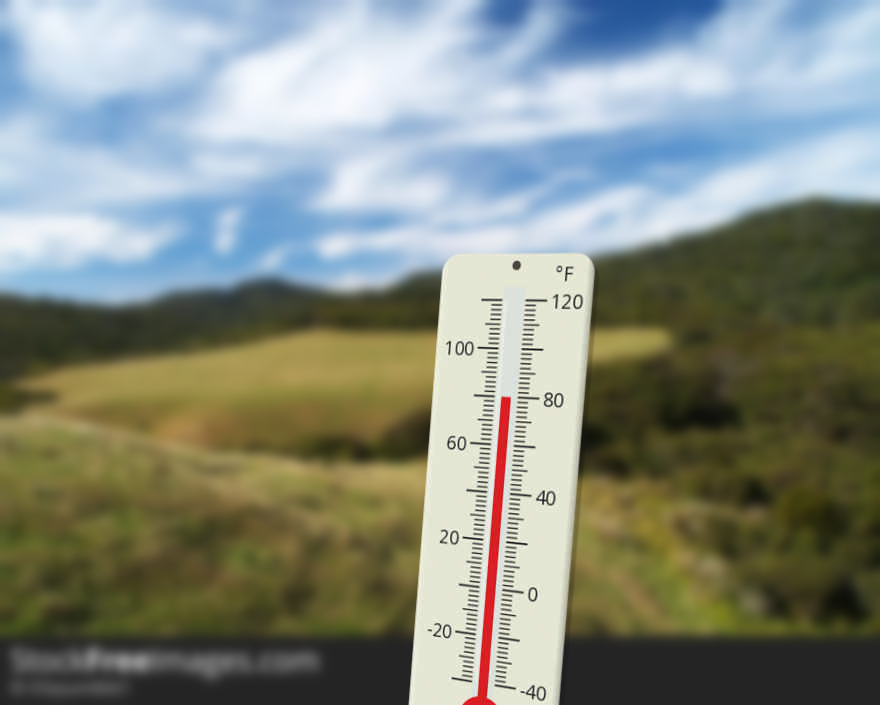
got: 80 °F
